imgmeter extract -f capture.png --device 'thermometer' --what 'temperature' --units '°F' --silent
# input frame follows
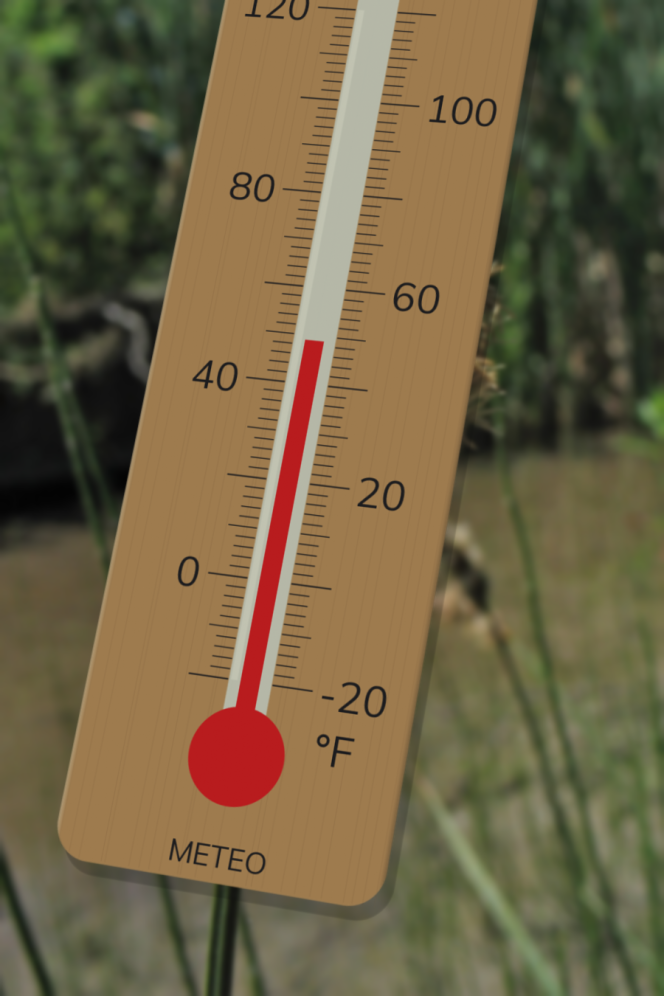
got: 49 °F
